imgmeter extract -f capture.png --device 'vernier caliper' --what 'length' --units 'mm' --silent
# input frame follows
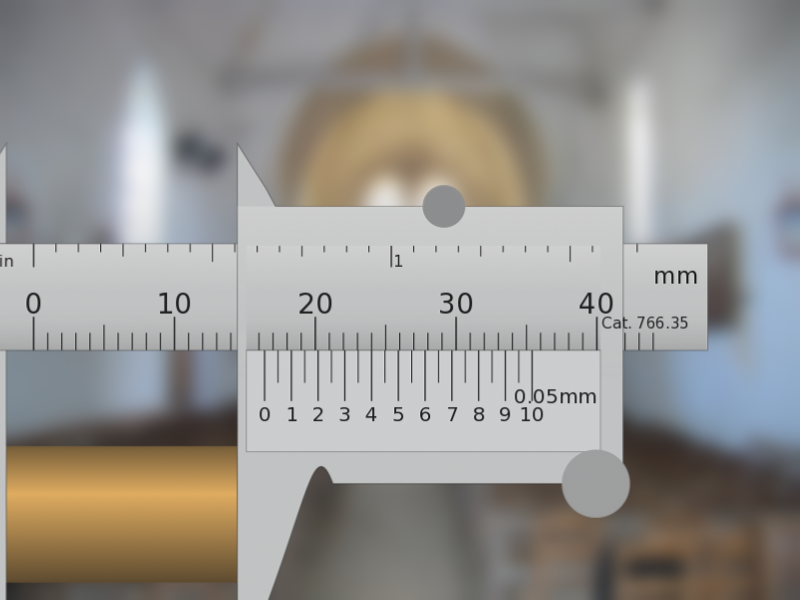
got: 16.4 mm
